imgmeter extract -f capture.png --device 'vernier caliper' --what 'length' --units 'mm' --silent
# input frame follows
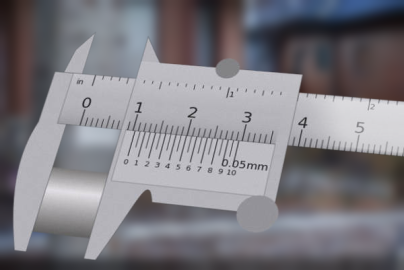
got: 10.4 mm
